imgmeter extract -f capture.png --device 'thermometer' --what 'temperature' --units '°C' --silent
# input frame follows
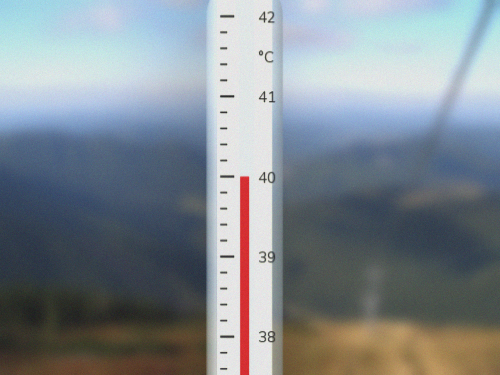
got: 40 °C
